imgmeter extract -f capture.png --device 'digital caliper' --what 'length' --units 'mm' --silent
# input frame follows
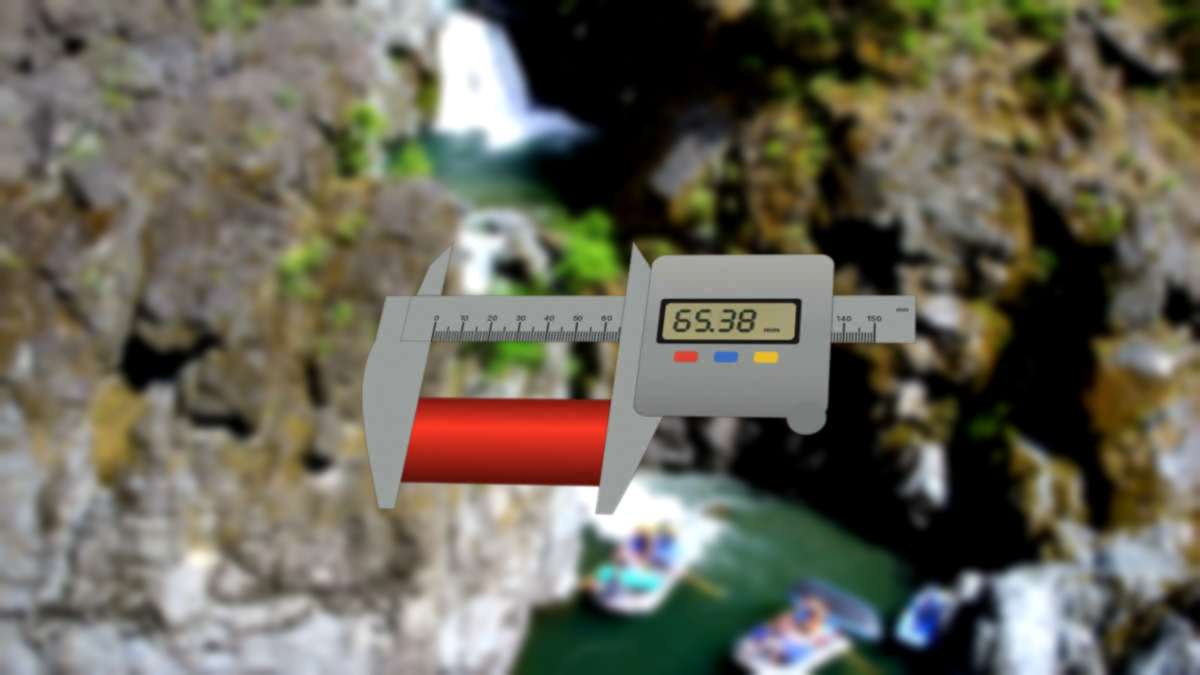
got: 65.38 mm
